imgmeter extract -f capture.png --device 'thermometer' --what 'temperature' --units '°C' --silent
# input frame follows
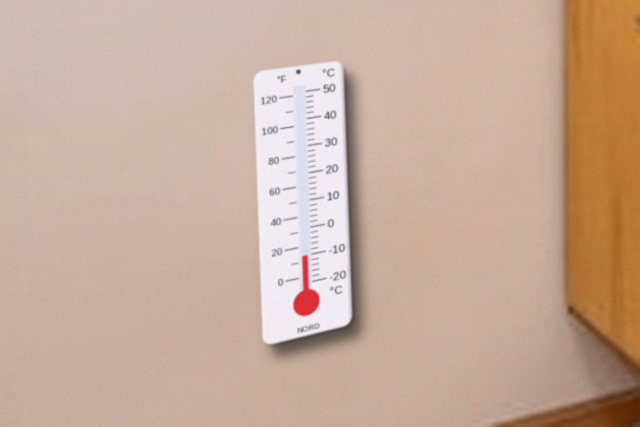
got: -10 °C
